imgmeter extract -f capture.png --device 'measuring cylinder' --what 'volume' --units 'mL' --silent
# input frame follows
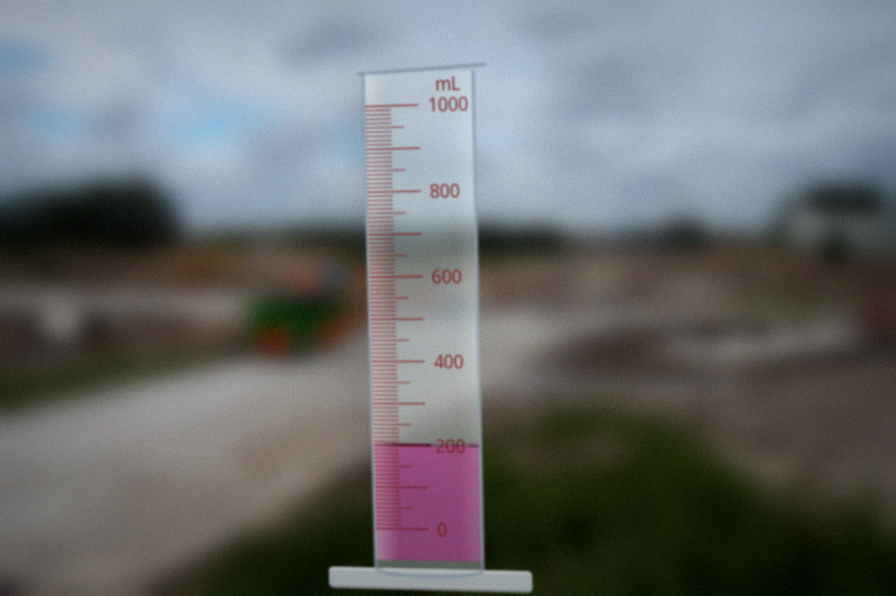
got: 200 mL
